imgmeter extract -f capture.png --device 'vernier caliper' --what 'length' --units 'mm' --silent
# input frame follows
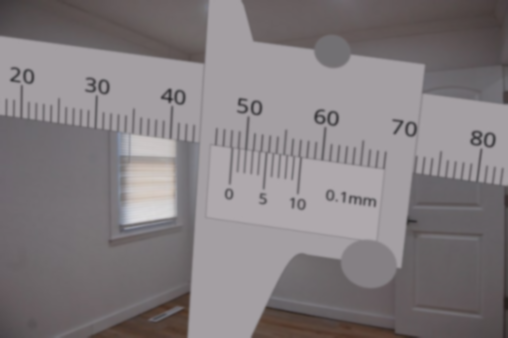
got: 48.2 mm
